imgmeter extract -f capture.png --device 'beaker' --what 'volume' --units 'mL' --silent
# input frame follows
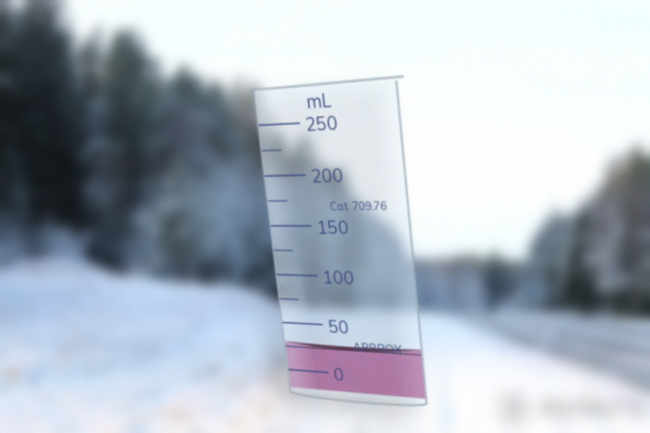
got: 25 mL
